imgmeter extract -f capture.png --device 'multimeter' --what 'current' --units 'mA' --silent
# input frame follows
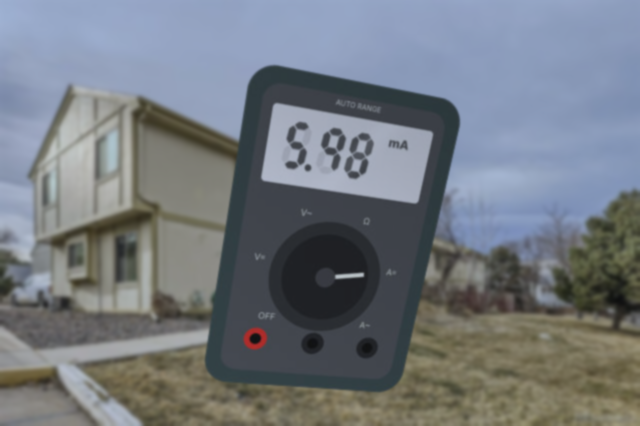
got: 5.98 mA
